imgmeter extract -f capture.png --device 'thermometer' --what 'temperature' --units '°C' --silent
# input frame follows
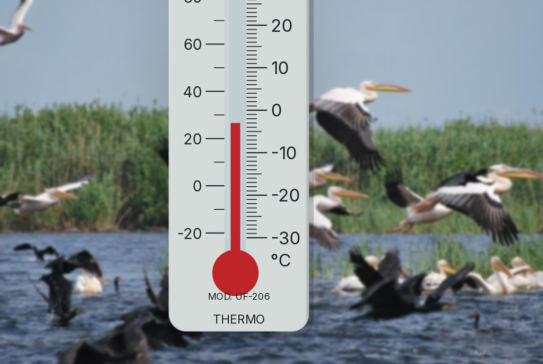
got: -3 °C
